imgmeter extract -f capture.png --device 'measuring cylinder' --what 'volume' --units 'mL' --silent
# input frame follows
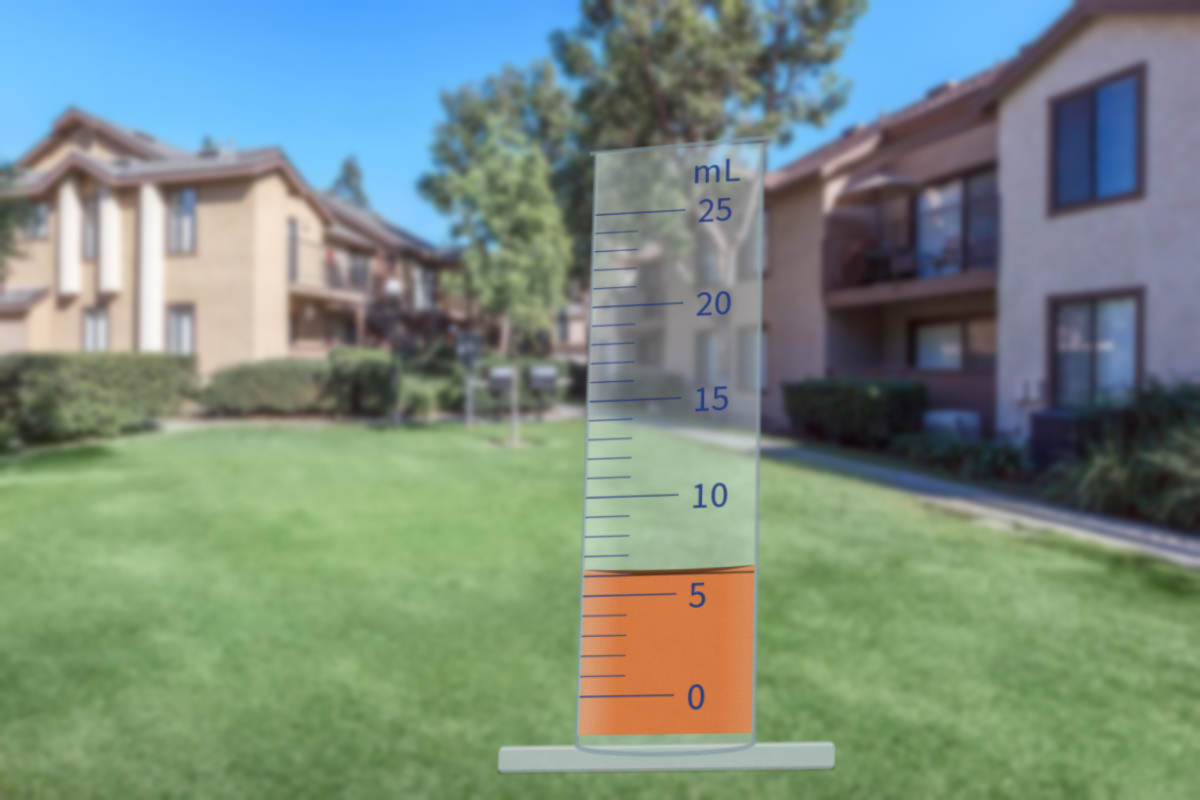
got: 6 mL
